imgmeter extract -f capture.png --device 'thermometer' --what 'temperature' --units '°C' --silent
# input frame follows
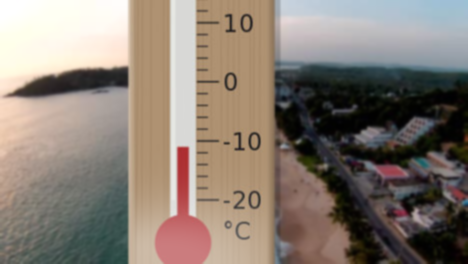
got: -11 °C
